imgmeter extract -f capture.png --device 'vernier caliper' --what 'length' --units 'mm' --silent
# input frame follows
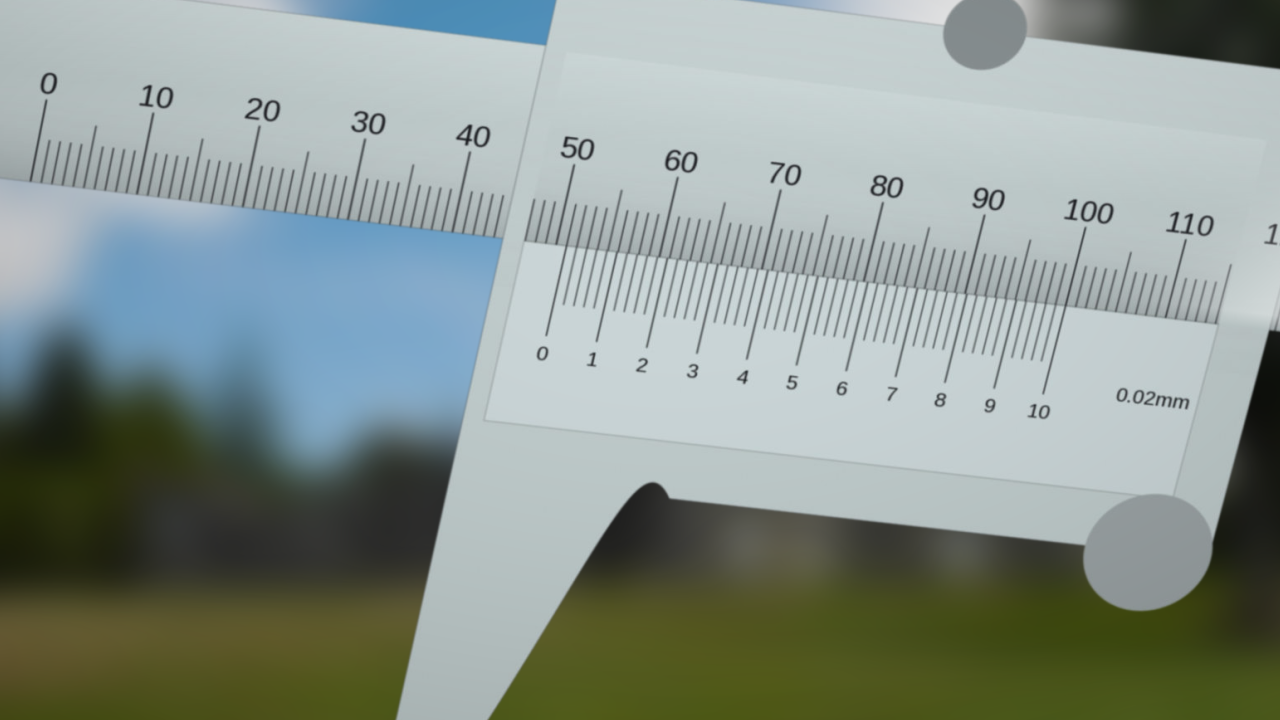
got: 51.0 mm
